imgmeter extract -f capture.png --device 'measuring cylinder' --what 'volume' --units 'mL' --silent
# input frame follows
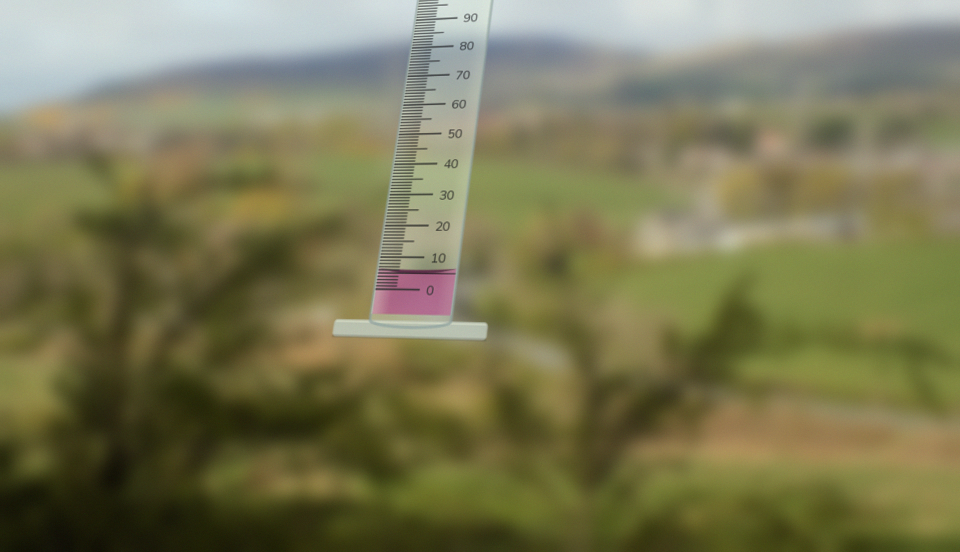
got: 5 mL
